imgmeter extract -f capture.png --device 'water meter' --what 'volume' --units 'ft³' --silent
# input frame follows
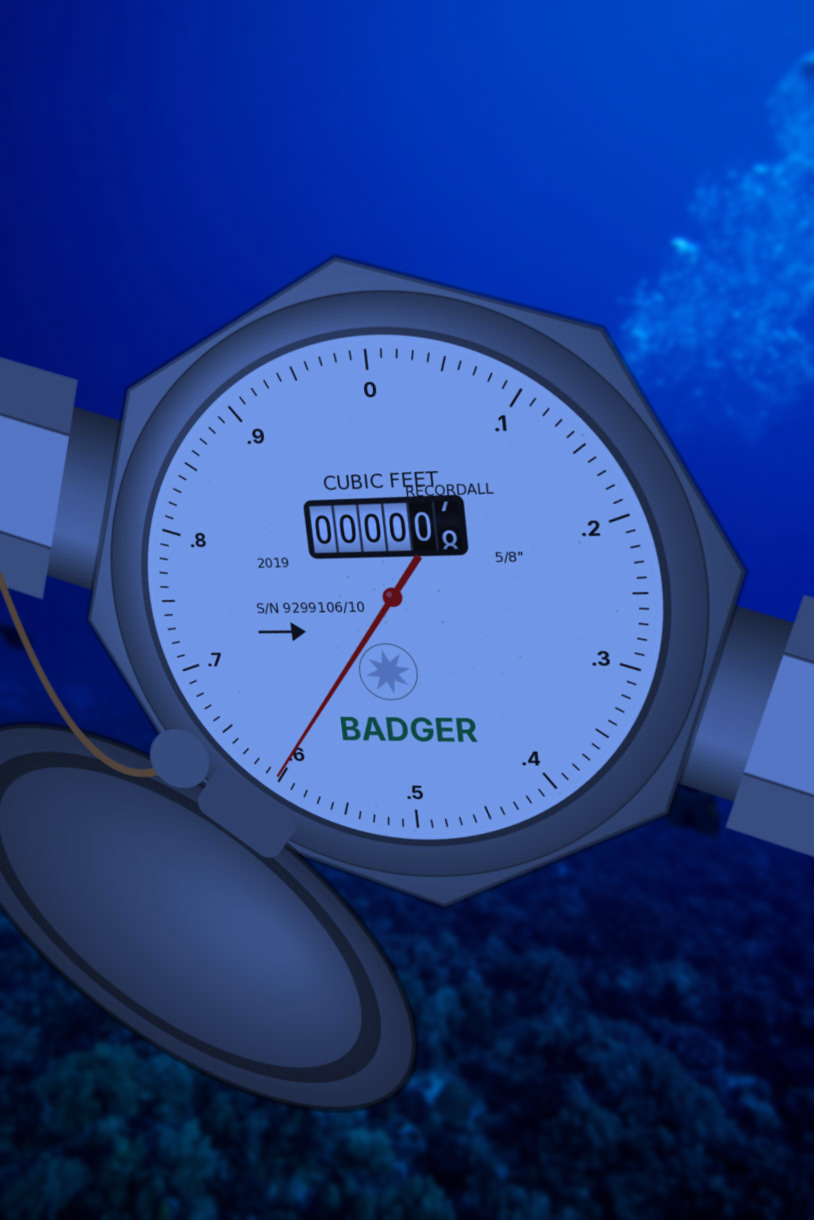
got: 7.60 ft³
